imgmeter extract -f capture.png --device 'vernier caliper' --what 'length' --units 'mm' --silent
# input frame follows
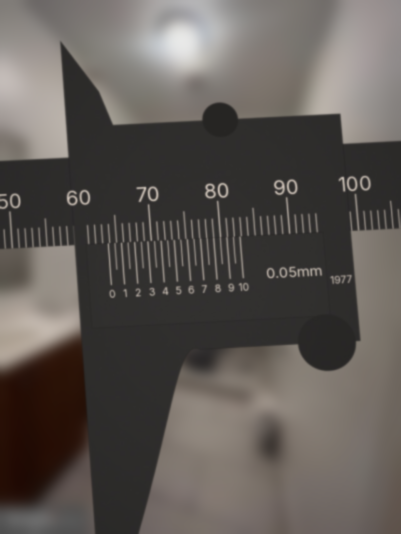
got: 63.8 mm
